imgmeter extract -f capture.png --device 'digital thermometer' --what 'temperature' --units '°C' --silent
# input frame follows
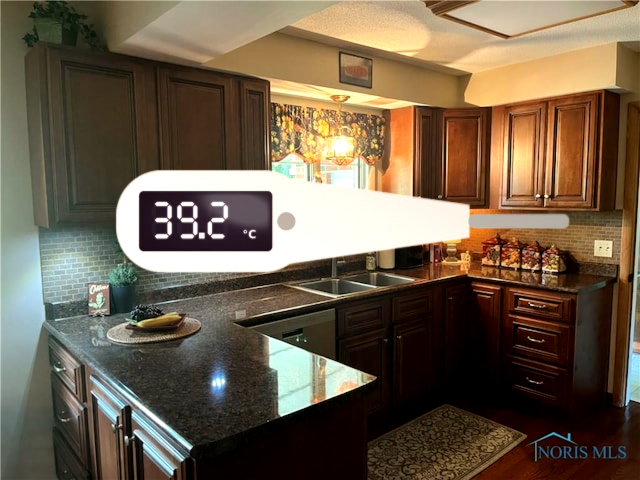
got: 39.2 °C
